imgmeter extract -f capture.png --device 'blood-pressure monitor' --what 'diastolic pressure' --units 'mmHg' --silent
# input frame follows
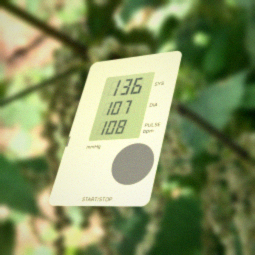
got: 107 mmHg
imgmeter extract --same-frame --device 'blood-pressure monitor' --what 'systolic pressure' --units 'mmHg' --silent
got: 136 mmHg
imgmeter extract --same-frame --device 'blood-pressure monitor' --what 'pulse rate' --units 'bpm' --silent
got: 108 bpm
